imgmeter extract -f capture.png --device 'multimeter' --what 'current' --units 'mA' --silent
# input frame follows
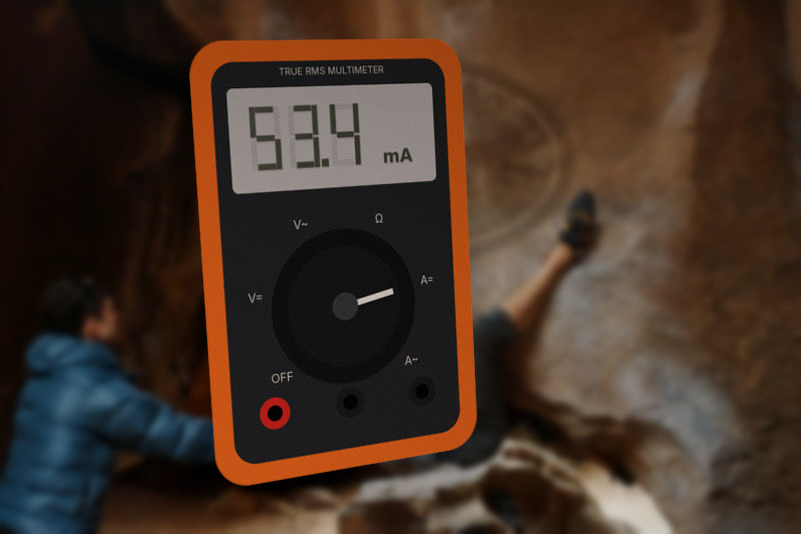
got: 53.4 mA
